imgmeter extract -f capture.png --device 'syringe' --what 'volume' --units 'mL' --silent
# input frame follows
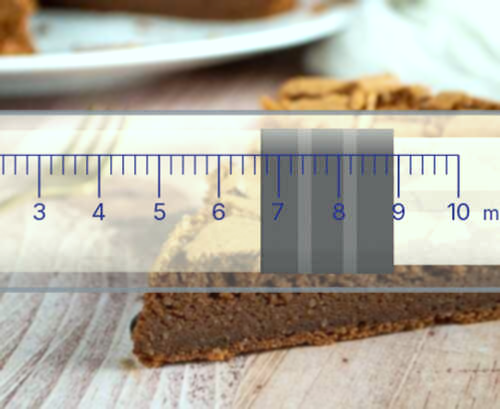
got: 6.7 mL
